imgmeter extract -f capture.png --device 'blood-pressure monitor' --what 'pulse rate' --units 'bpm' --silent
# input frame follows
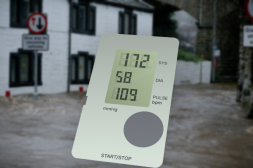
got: 109 bpm
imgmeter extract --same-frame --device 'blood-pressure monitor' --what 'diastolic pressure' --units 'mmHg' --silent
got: 58 mmHg
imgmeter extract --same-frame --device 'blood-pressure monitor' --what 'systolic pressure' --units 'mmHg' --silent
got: 172 mmHg
